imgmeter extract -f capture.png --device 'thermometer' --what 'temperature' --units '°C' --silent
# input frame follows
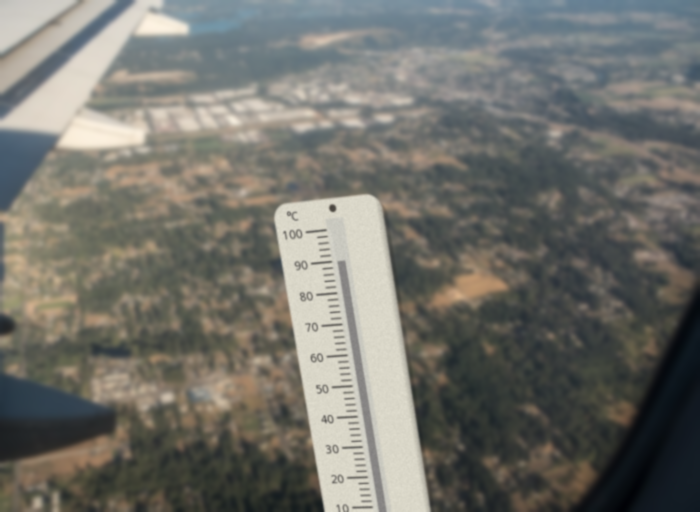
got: 90 °C
